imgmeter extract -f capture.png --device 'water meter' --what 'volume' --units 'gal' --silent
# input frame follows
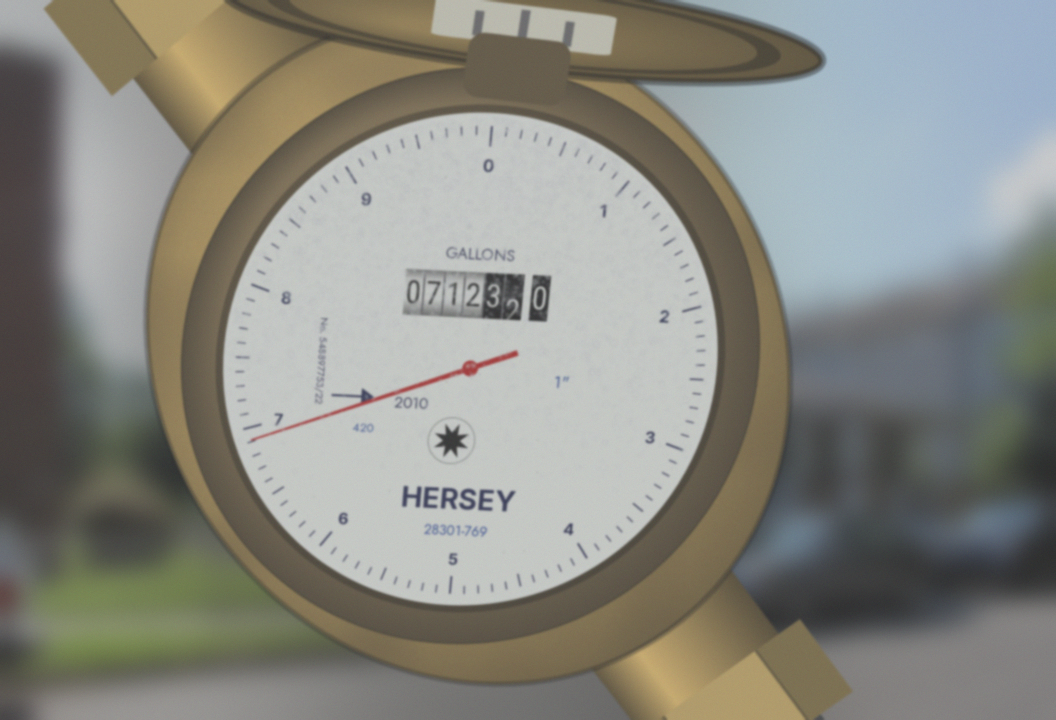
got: 712316.9 gal
